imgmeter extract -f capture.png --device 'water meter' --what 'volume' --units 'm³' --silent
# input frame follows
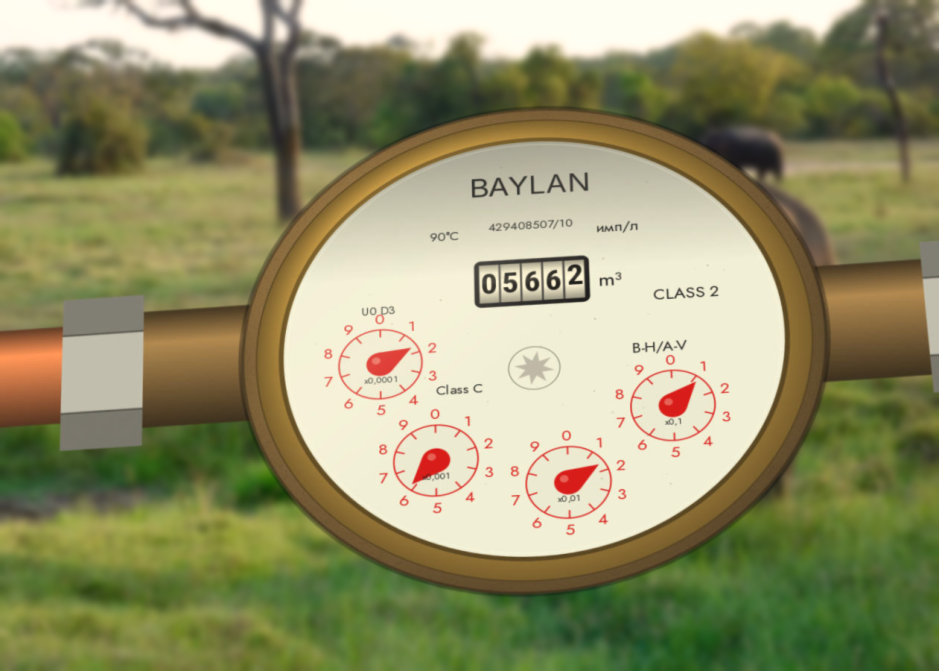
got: 5662.1161 m³
